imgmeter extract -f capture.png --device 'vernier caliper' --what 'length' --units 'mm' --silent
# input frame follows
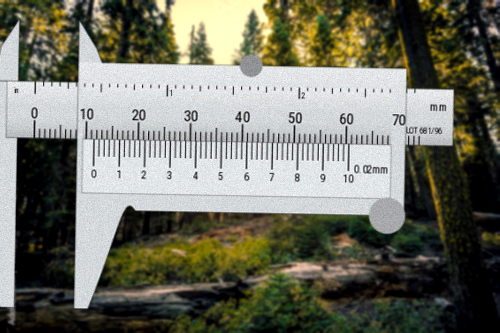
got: 11.5 mm
